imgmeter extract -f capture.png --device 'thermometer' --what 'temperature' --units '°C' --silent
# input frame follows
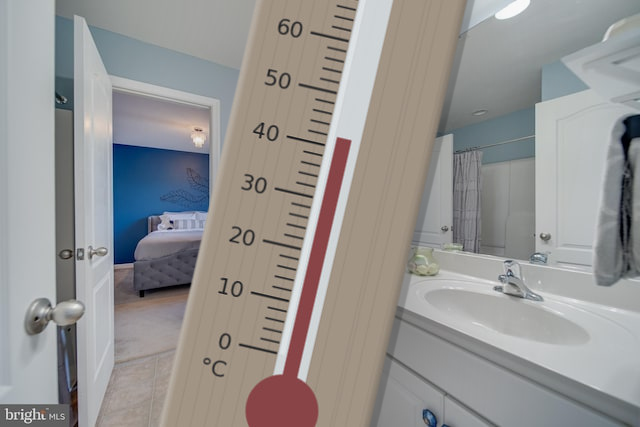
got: 42 °C
